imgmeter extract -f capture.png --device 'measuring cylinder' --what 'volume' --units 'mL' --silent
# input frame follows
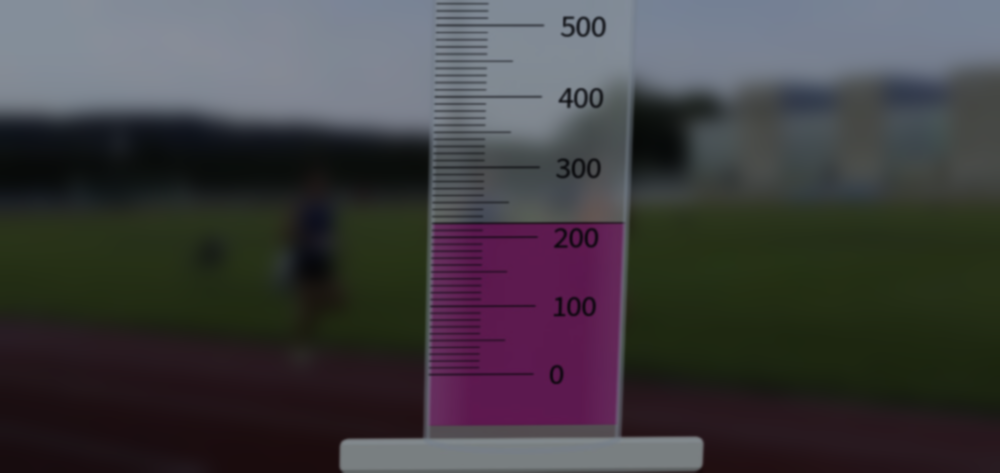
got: 220 mL
